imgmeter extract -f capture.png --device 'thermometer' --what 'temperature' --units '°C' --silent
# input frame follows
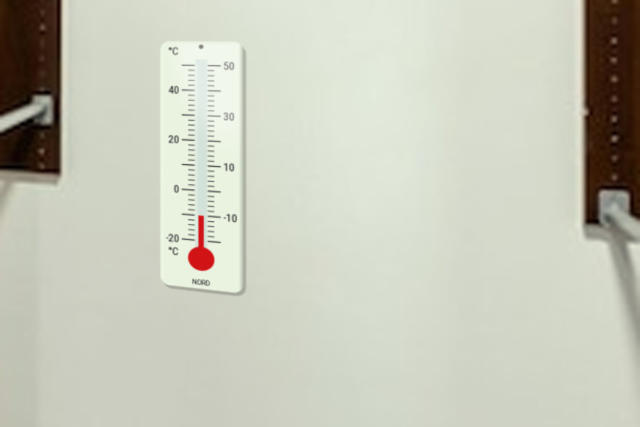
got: -10 °C
